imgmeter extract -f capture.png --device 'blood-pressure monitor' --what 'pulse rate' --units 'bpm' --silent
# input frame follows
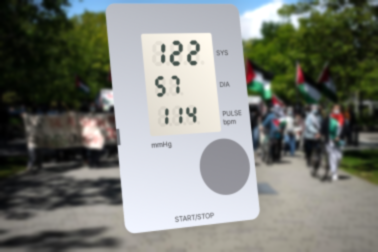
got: 114 bpm
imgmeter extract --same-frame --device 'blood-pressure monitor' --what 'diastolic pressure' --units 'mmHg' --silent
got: 57 mmHg
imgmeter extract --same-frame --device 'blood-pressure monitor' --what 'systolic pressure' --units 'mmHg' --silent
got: 122 mmHg
